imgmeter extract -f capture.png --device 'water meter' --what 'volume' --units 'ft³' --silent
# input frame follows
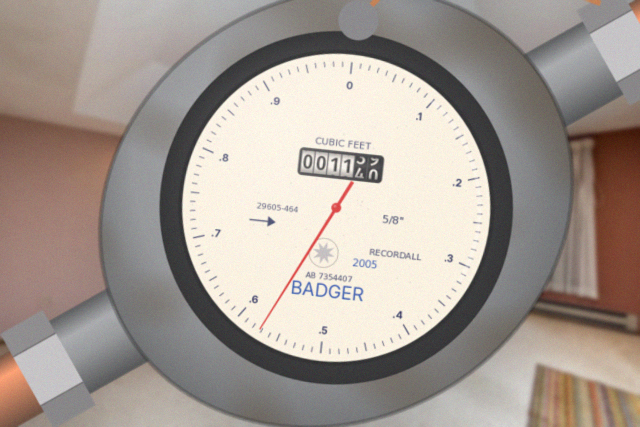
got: 1139.57 ft³
